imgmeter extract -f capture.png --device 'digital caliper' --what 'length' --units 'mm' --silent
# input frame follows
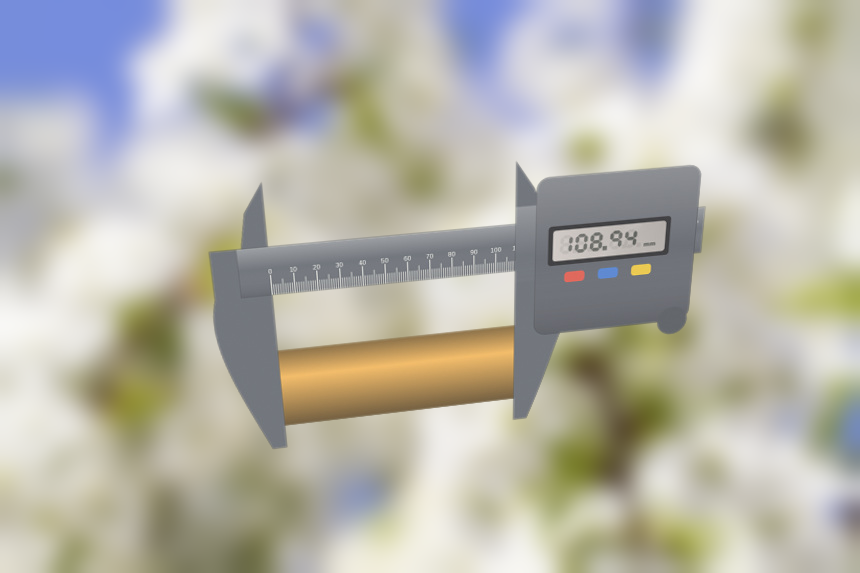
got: 108.94 mm
